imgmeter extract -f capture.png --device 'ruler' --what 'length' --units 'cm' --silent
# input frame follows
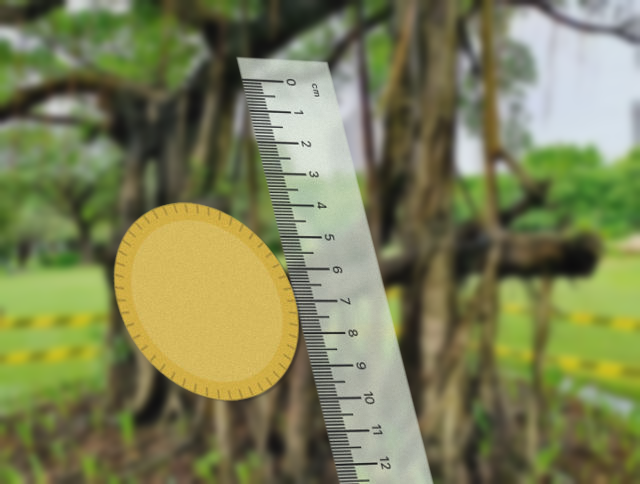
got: 6 cm
